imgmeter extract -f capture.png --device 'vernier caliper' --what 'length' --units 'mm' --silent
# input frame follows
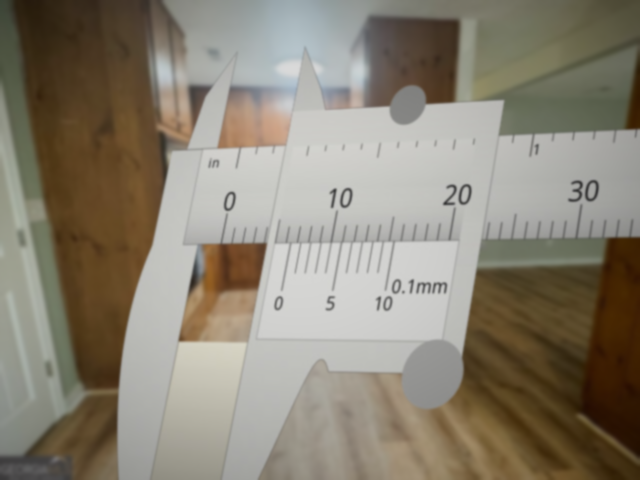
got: 6.4 mm
